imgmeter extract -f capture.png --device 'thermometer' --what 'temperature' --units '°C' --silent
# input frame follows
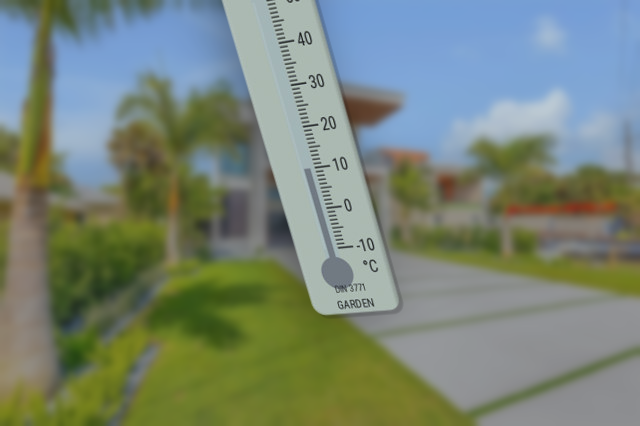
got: 10 °C
